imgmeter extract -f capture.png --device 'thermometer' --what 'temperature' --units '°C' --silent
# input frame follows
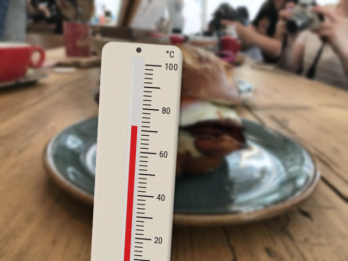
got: 72 °C
